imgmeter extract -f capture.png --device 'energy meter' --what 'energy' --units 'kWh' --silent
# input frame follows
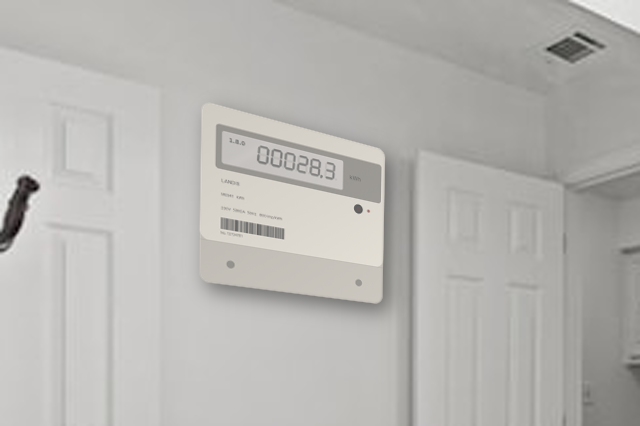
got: 28.3 kWh
